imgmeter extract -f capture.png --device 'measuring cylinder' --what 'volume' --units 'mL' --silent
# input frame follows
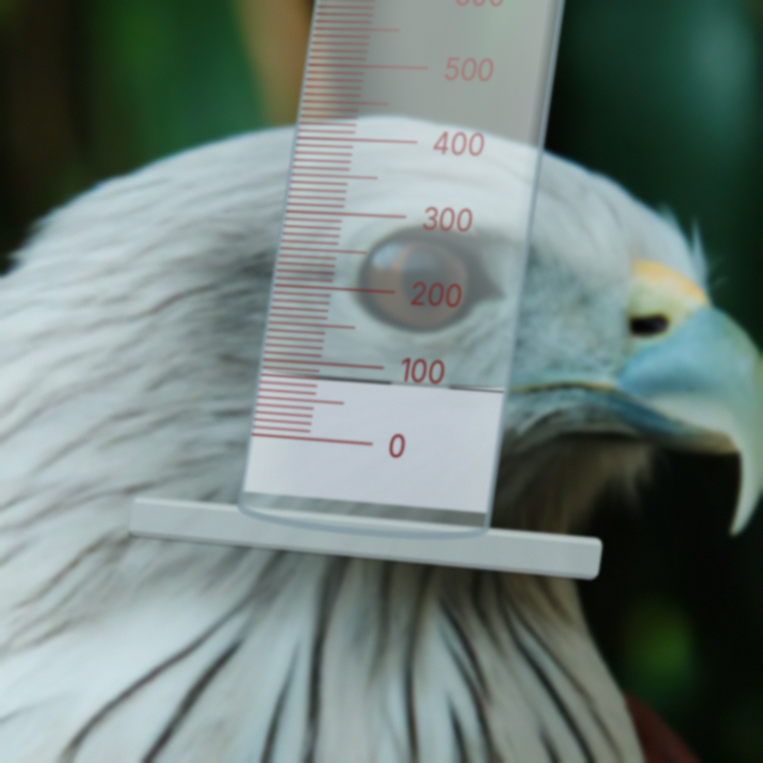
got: 80 mL
